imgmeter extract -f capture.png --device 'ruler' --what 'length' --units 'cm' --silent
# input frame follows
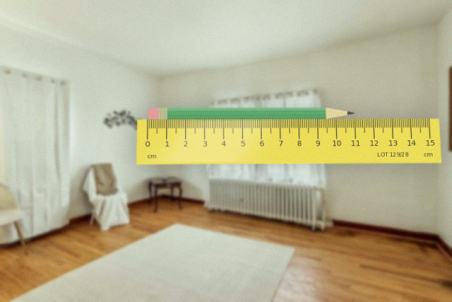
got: 11 cm
